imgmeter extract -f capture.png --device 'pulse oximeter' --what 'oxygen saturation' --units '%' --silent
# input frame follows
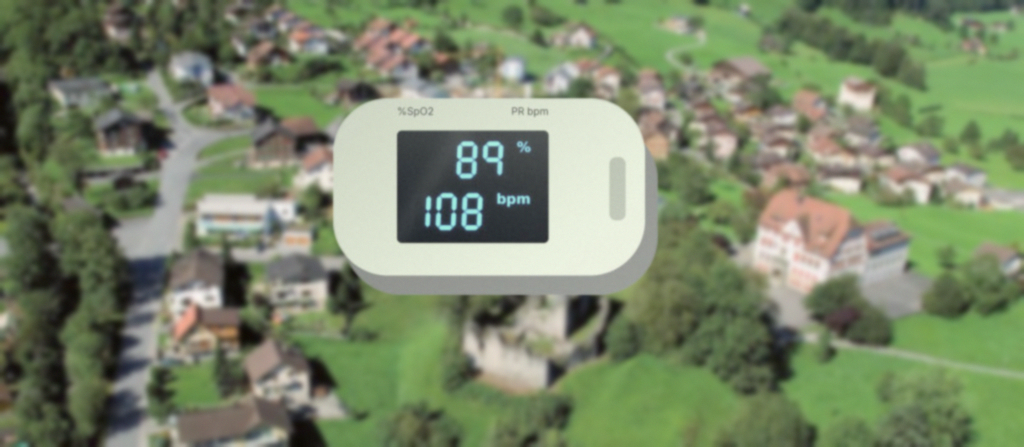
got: 89 %
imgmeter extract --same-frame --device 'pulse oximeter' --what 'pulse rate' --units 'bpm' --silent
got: 108 bpm
